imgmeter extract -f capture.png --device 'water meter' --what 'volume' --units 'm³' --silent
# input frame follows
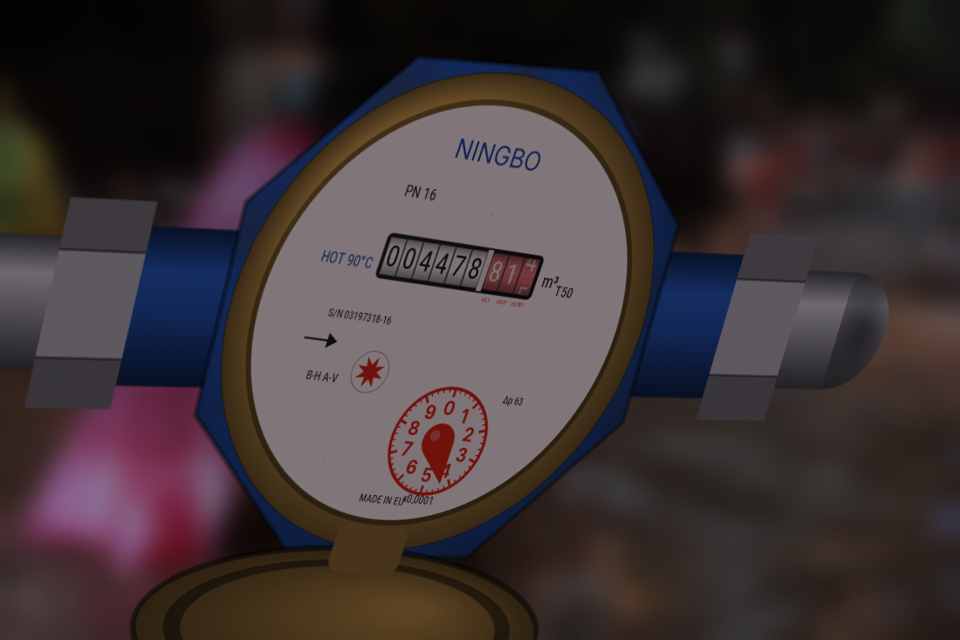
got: 4478.8144 m³
